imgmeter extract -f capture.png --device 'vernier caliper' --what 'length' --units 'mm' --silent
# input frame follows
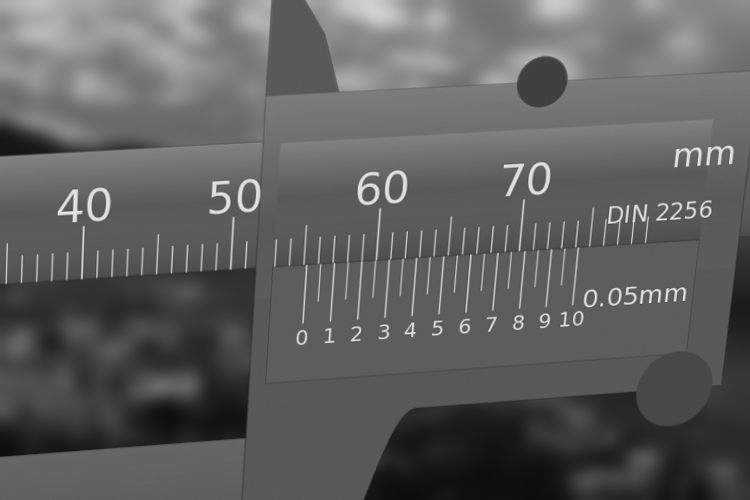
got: 55.2 mm
